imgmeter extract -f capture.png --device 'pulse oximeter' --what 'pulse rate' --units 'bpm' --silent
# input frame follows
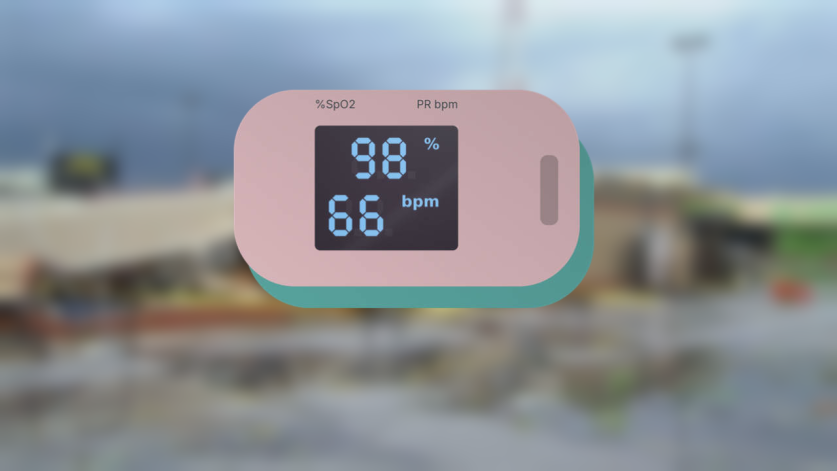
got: 66 bpm
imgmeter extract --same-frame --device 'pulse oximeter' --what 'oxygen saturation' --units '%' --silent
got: 98 %
